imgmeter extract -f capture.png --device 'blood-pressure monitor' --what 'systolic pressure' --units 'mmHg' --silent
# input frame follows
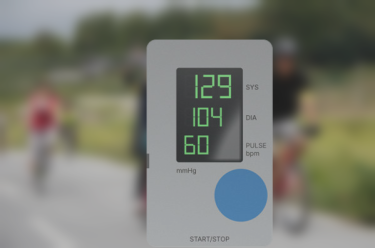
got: 129 mmHg
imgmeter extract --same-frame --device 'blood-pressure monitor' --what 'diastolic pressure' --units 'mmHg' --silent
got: 104 mmHg
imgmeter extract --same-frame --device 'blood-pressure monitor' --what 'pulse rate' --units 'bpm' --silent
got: 60 bpm
